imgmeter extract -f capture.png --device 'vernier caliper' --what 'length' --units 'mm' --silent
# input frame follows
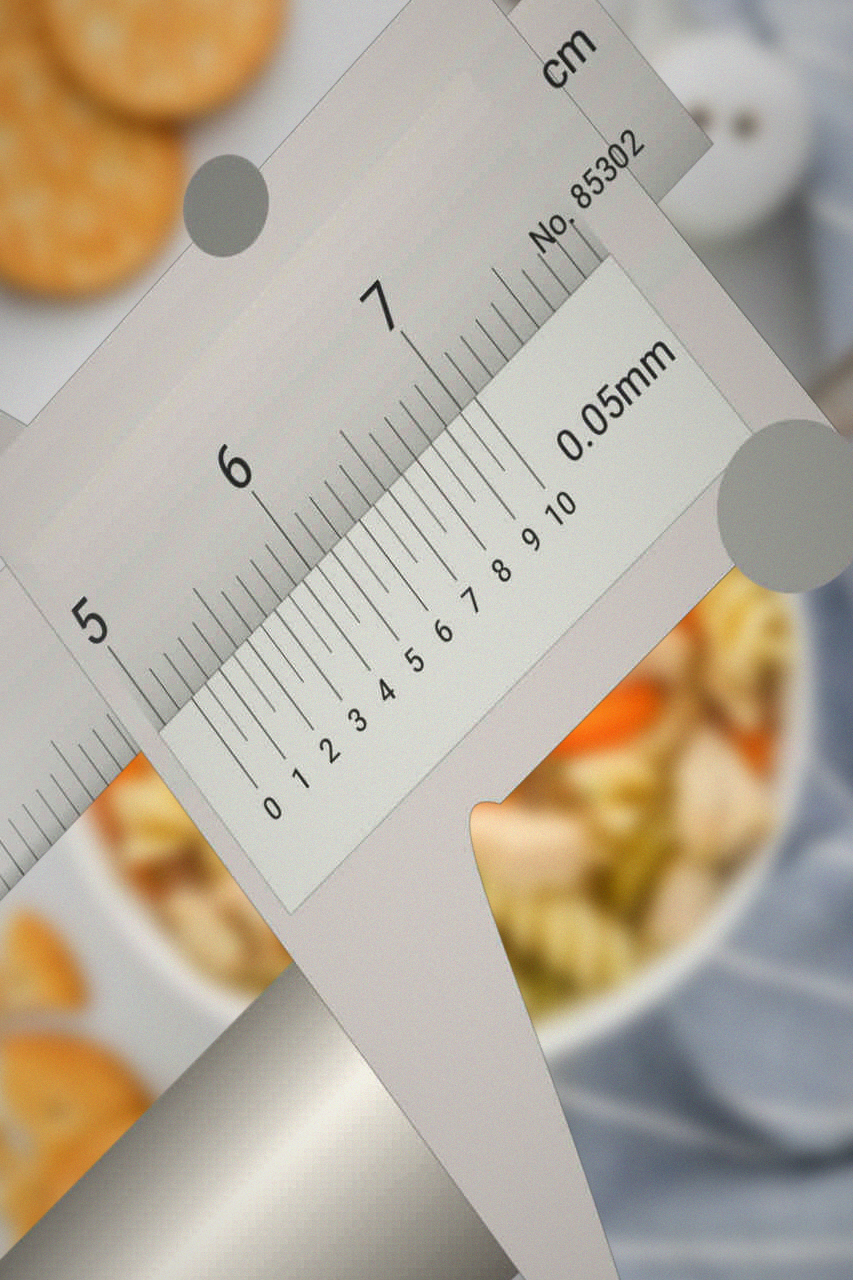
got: 51.8 mm
